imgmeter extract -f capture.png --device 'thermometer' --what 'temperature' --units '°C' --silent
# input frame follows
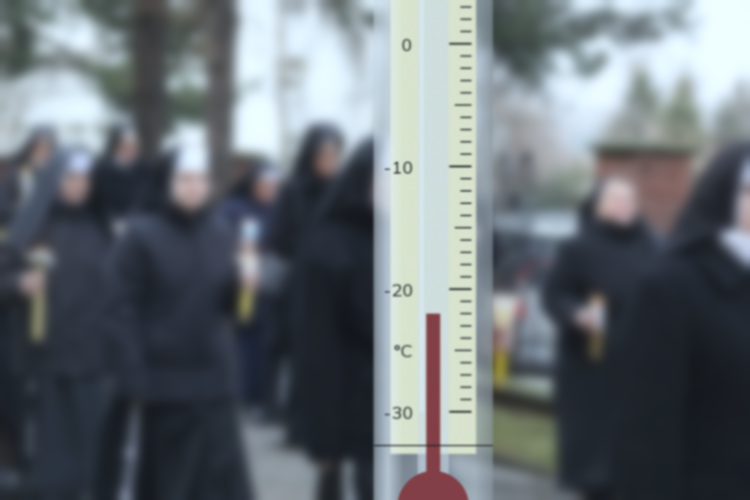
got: -22 °C
